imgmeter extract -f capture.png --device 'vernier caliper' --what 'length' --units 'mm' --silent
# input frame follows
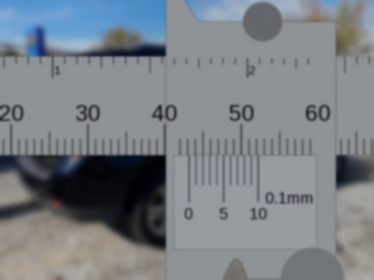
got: 43.2 mm
